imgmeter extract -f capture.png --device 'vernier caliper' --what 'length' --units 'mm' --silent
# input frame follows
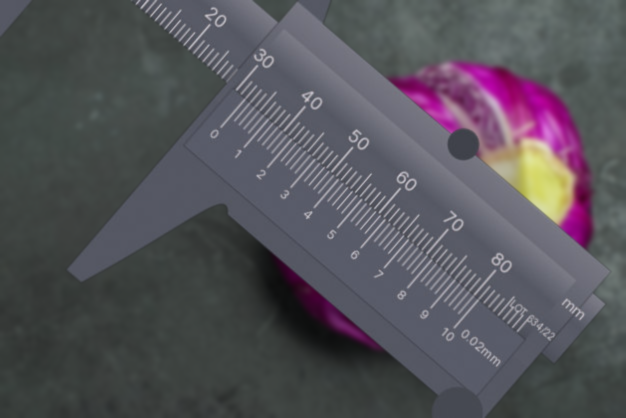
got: 32.0 mm
